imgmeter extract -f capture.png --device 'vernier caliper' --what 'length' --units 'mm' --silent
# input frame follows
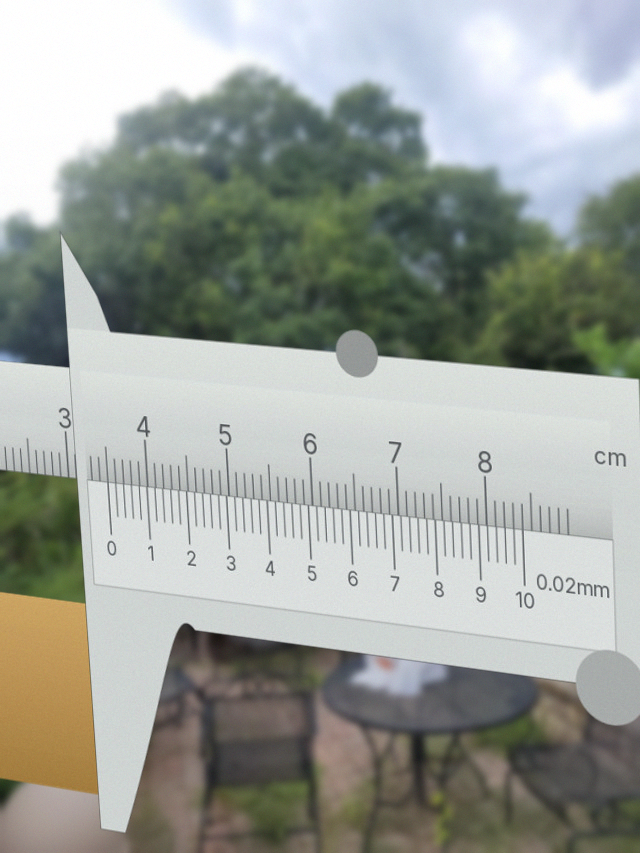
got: 35.0 mm
